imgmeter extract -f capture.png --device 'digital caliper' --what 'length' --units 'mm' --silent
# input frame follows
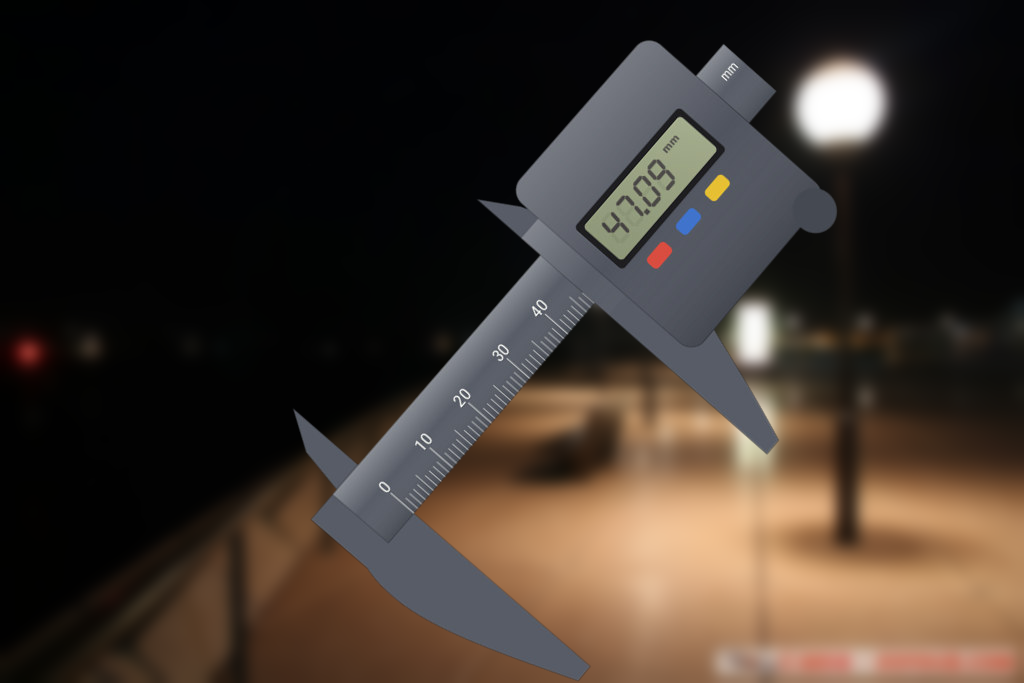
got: 47.09 mm
